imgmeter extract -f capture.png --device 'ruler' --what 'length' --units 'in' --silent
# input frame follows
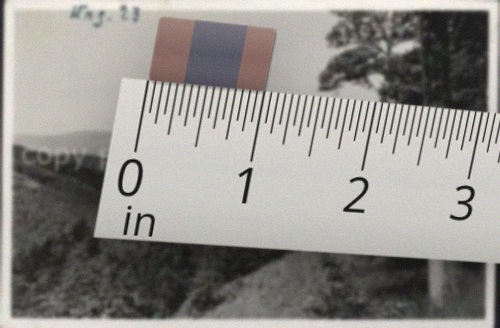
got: 1 in
